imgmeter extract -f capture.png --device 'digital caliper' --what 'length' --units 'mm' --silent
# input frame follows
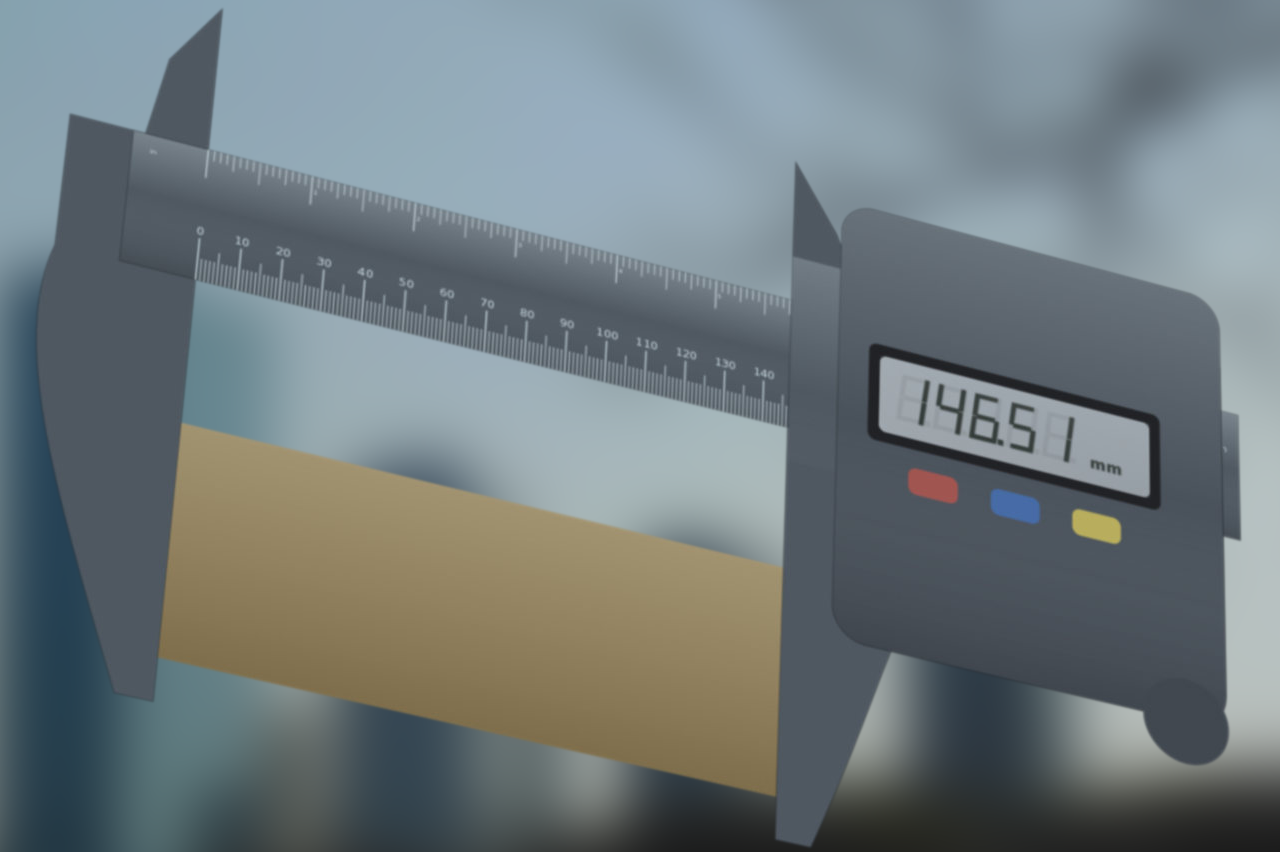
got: 146.51 mm
